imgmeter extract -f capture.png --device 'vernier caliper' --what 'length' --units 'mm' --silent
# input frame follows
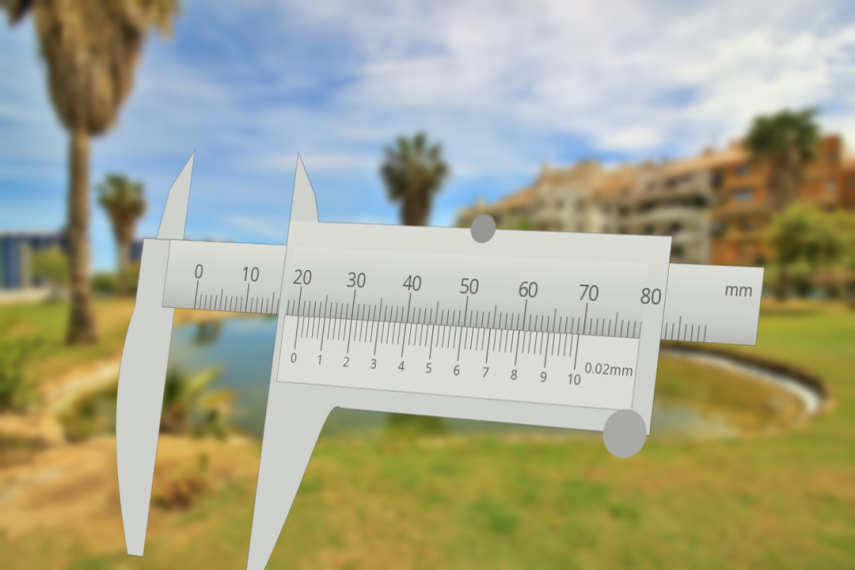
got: 20.2 mm
